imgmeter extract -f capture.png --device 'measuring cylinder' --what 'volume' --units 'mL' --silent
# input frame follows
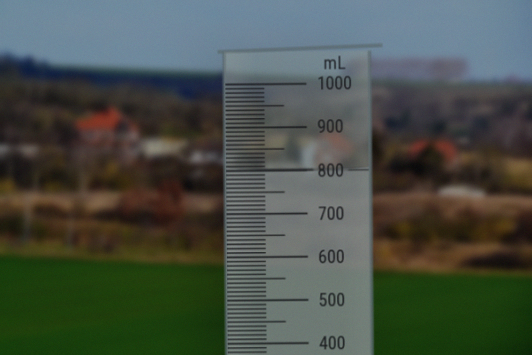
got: 800 mL
